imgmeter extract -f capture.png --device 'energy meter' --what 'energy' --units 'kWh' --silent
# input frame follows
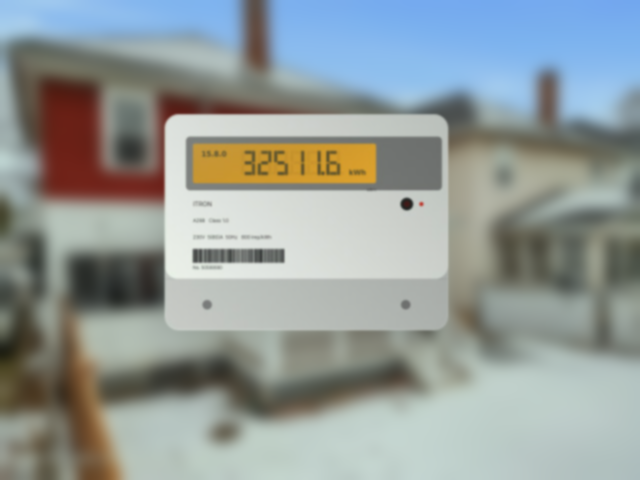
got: 32511.6 kWh
